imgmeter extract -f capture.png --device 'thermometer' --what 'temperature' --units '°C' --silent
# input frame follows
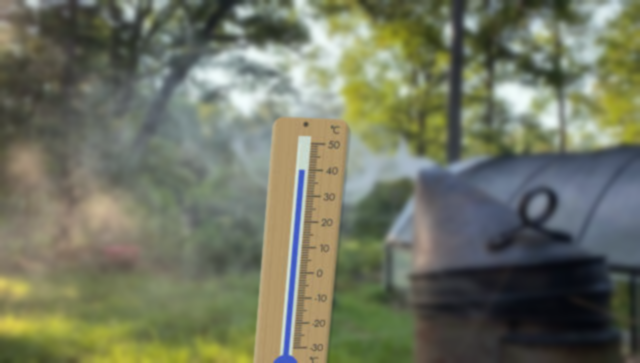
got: 40 °C
